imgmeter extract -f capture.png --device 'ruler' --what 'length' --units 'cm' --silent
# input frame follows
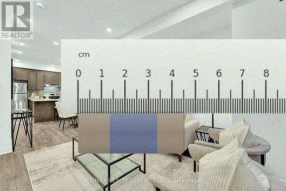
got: 4.5 cm
